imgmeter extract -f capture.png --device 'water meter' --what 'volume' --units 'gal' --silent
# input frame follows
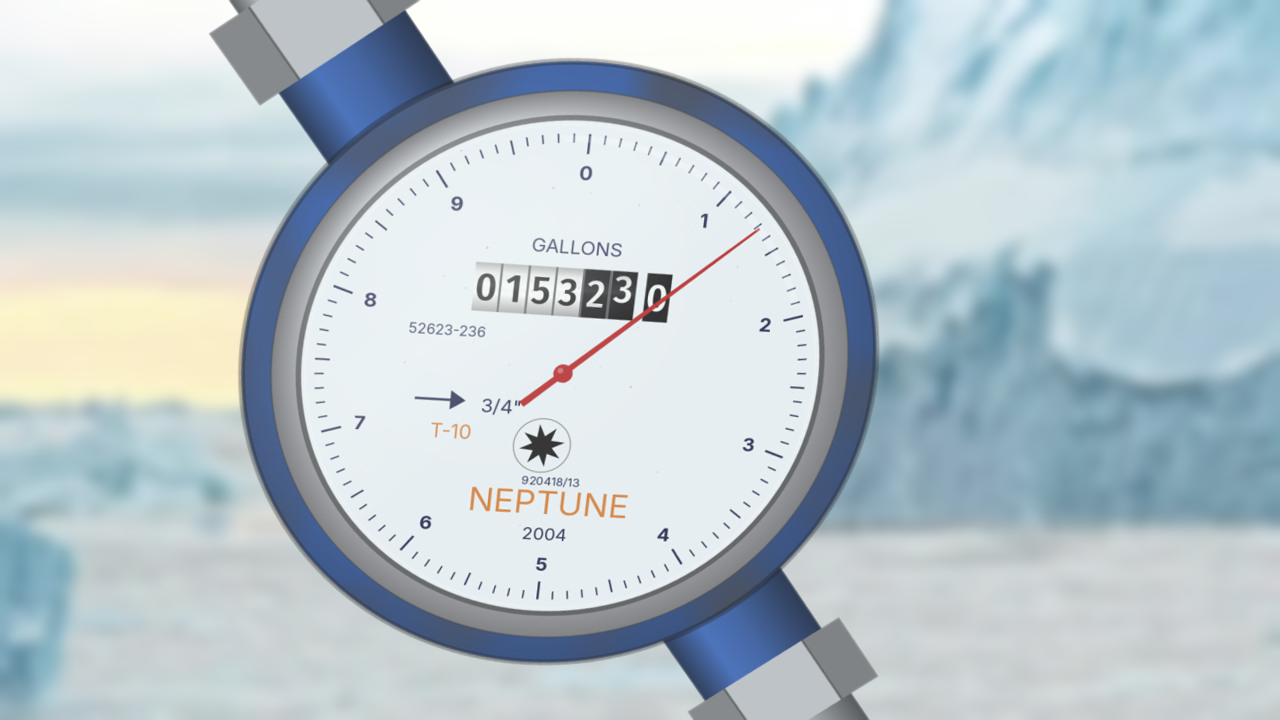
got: 153231.3 gal
